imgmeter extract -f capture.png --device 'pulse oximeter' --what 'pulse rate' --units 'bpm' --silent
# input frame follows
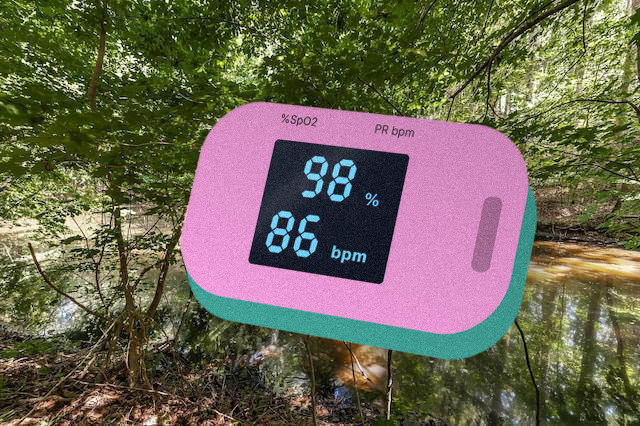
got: 86 bpm
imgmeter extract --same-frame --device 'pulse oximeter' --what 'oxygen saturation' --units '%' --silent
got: 98 %
